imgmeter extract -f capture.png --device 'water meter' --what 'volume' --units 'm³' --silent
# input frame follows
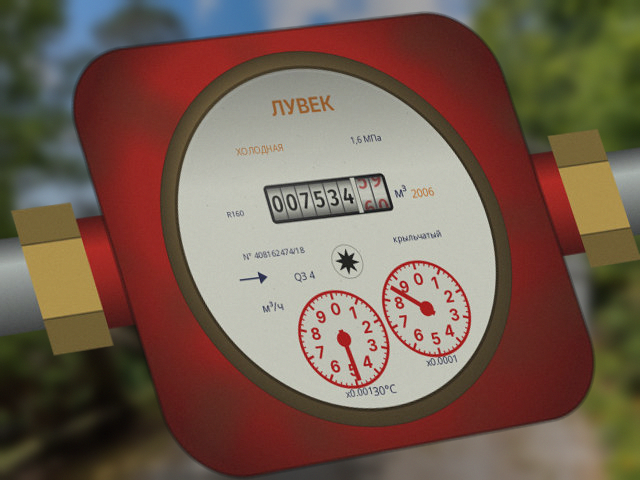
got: 7534.5948 m³
